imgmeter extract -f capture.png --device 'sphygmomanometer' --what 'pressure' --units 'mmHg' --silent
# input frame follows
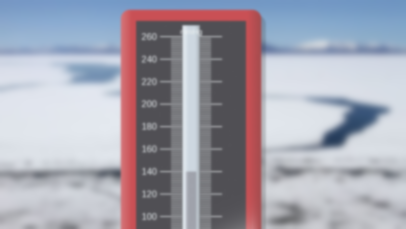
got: 140 mmHg
